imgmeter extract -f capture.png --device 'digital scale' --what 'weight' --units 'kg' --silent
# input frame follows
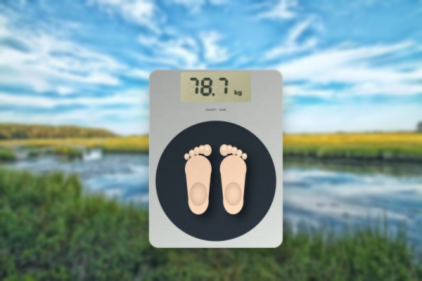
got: 78.7 kg
